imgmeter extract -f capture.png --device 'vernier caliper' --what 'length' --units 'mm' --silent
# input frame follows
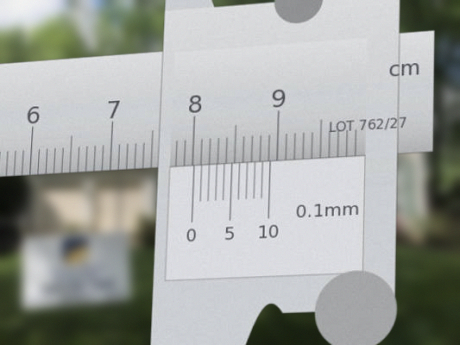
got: 80.2 mm
